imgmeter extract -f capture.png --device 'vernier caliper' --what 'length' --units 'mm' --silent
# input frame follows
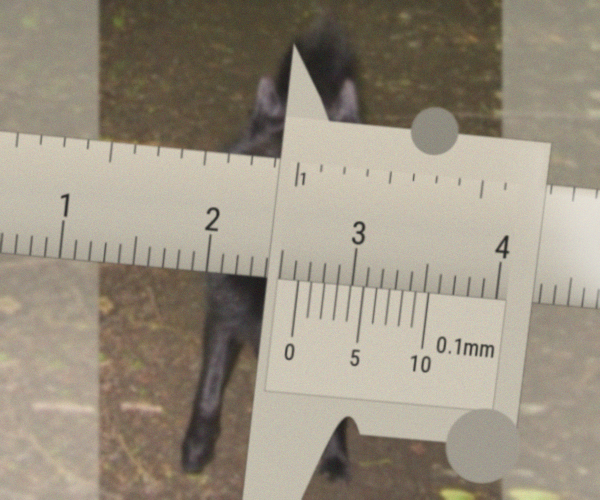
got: 26.3 mm
